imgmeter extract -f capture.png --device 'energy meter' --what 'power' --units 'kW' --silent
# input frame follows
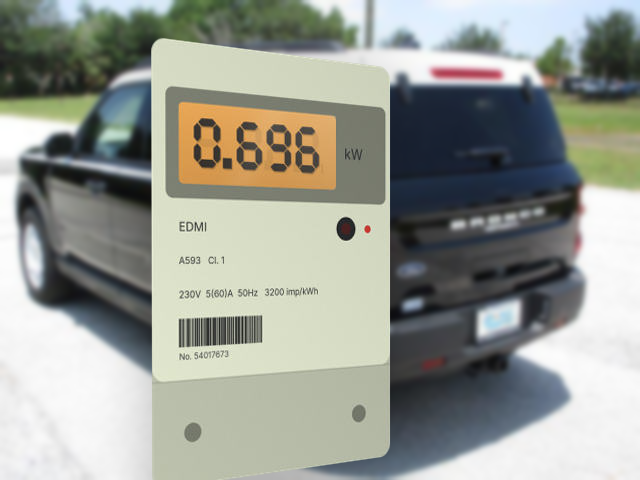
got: 0.696 kW
